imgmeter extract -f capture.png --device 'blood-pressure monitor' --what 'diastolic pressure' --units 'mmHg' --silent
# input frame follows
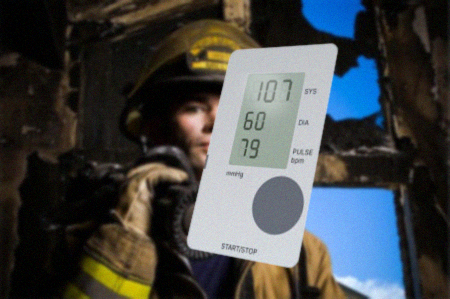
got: 60 mmHg
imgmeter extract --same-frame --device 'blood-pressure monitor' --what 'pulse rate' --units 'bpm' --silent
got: 79 bpm
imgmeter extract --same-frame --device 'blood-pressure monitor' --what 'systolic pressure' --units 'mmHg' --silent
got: 107 mmHg
